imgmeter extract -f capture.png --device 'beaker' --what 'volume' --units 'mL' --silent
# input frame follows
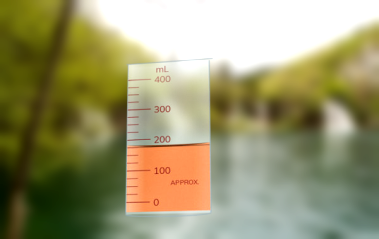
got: 175 mL
